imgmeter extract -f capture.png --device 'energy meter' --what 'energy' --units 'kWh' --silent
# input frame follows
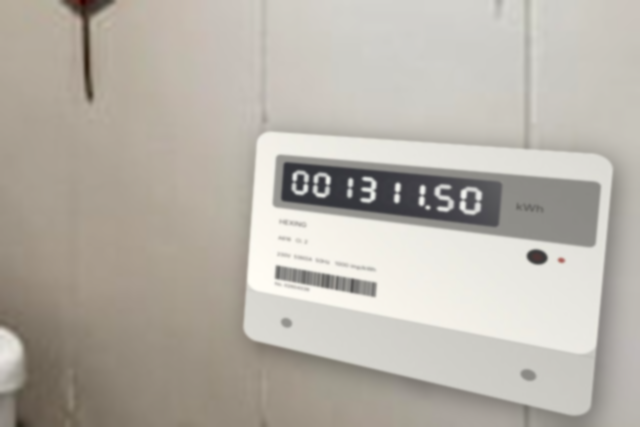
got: 1311.50 kWh
